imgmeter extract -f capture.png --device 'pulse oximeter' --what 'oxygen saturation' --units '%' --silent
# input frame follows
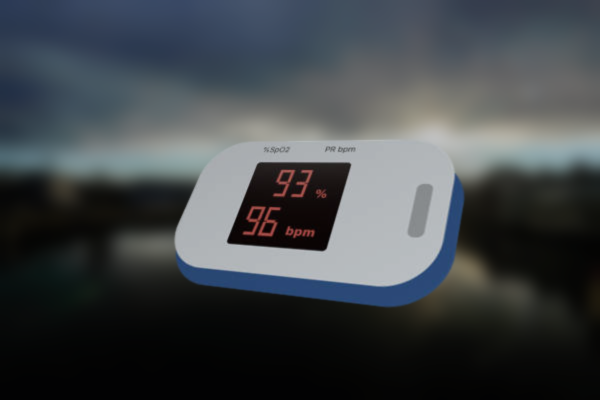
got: 93 %
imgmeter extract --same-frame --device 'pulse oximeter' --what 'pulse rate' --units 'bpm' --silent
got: 96 bpm
